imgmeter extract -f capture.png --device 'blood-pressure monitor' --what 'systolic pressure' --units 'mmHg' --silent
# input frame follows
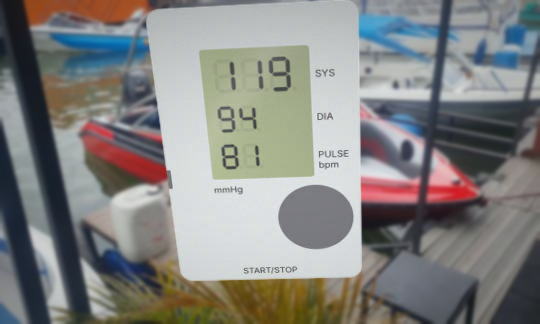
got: 119 mmHg
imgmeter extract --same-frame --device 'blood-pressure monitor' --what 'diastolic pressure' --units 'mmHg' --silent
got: 94 mmHg
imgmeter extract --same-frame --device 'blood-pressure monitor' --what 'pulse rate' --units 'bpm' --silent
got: 81 bpm
